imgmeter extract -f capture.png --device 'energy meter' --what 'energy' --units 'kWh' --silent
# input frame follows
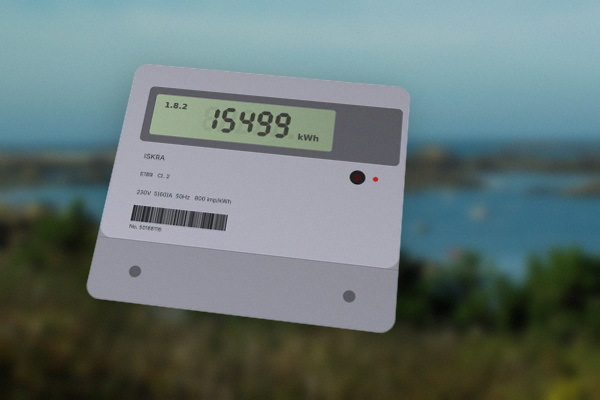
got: 15499 kWh
